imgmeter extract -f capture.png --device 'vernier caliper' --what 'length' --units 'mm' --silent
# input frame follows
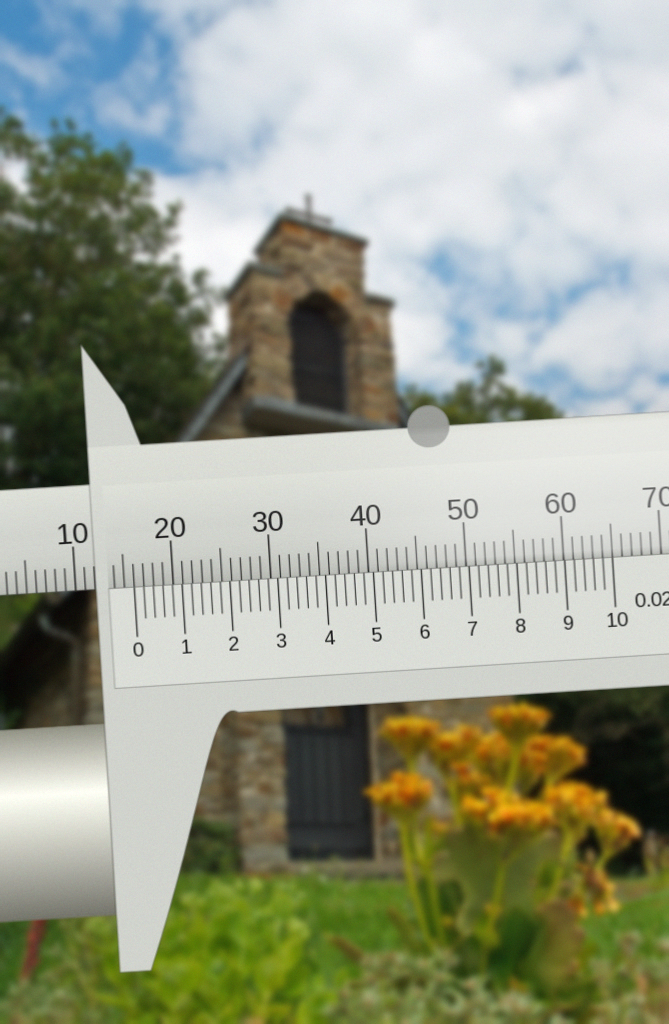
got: 16.0 mm
